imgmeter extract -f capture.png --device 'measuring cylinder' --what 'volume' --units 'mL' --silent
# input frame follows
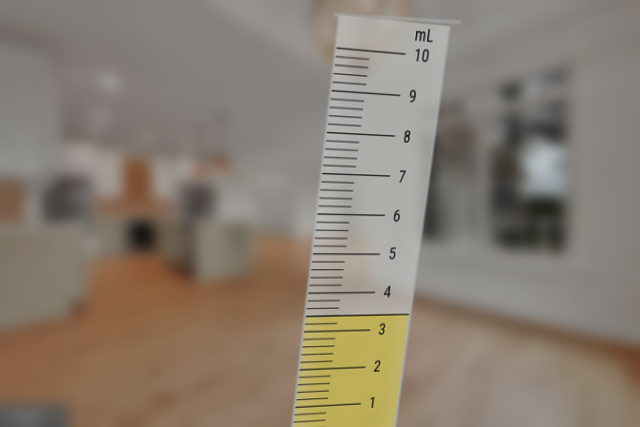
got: 3.4 mL
